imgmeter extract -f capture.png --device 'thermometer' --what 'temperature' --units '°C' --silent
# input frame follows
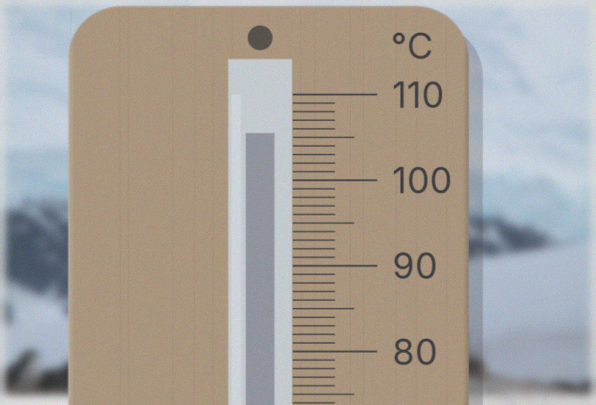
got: 105.5 °C
